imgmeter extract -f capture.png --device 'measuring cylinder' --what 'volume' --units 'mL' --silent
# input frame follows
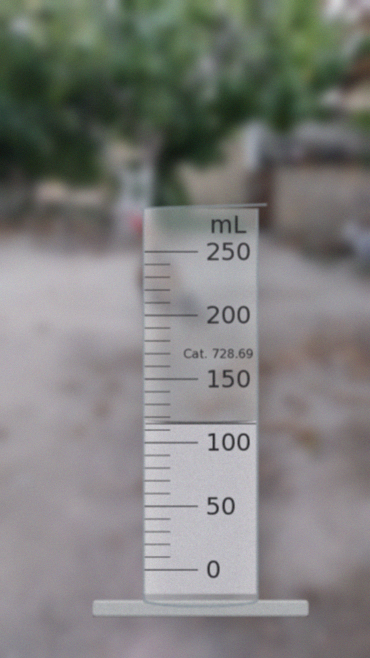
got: 115 mL
